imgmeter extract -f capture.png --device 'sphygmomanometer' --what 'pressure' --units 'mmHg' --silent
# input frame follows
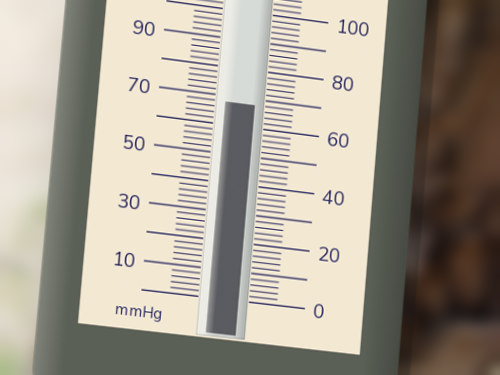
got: 68 mmHg
